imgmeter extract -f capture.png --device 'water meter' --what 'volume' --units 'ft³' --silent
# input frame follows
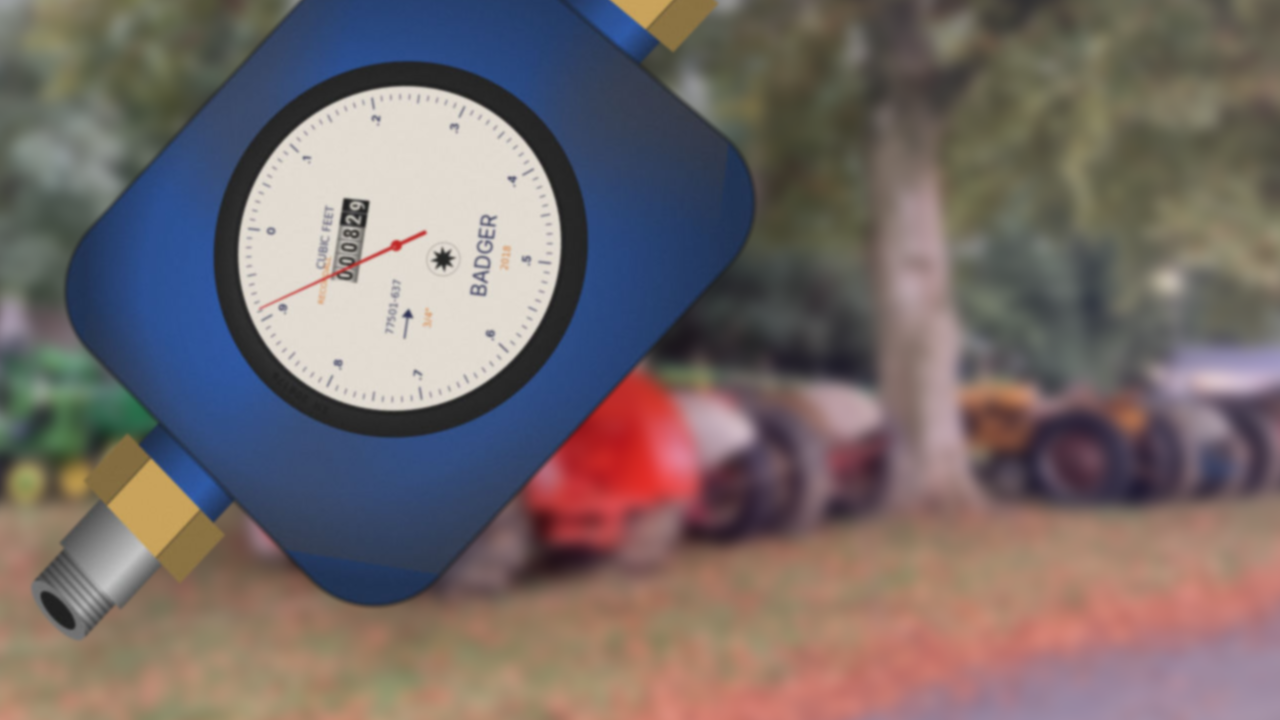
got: 828.91 ft³
